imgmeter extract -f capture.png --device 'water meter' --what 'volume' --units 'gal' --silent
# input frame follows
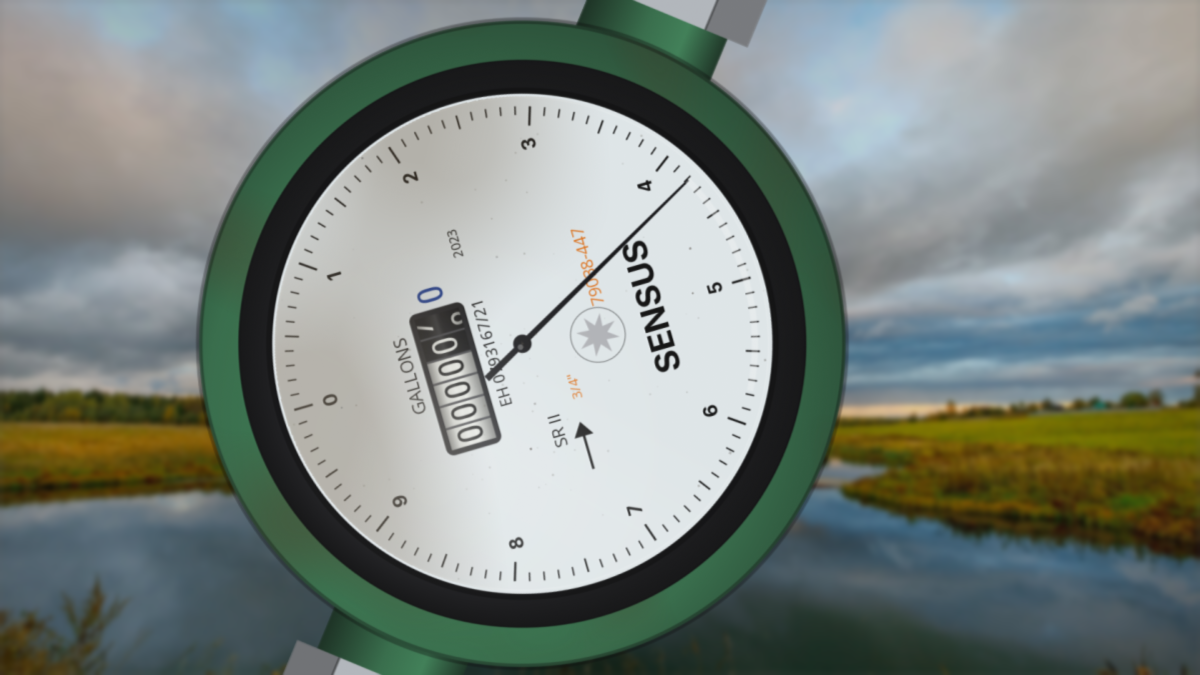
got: 74.2 gal
